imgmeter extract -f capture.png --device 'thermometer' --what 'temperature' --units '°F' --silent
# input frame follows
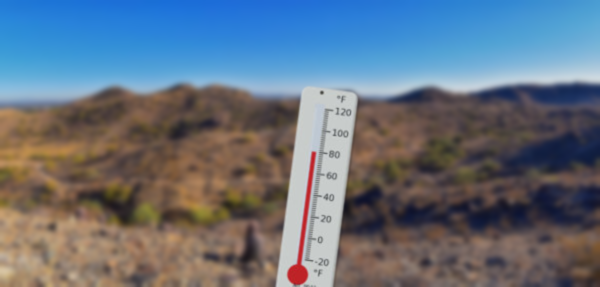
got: 80 °F
